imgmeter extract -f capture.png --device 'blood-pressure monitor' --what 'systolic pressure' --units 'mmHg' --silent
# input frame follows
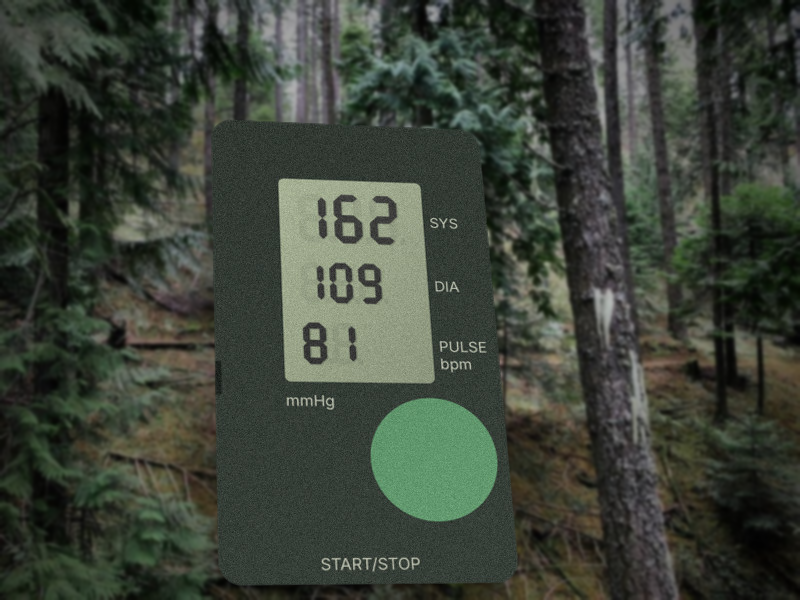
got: 162 mmHg
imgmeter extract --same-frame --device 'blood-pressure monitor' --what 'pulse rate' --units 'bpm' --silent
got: 81 bpm
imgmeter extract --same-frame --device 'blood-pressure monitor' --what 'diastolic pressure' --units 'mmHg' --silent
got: 109 mmHg
